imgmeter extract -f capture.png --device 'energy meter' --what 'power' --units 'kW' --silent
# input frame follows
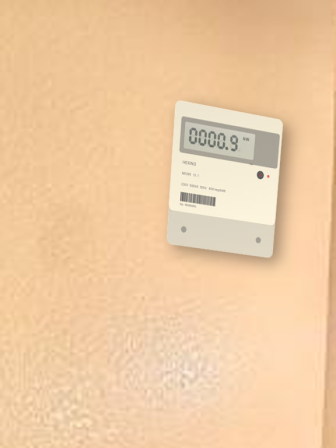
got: 0.9 kW
